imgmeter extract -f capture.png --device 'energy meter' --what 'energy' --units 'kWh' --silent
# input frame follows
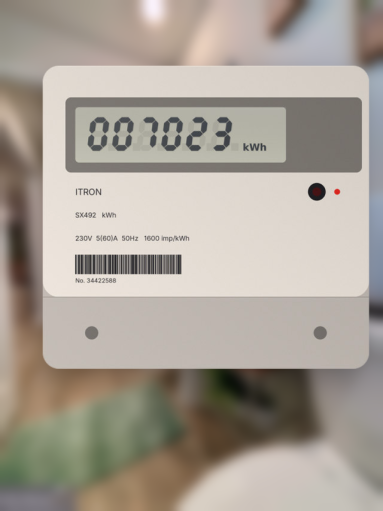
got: 7023 kWh
